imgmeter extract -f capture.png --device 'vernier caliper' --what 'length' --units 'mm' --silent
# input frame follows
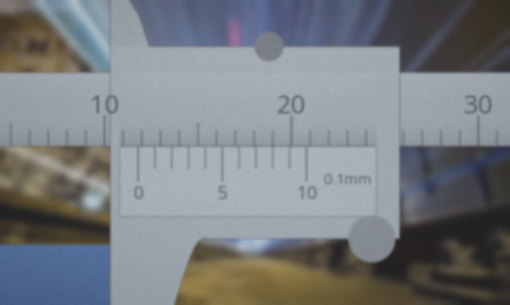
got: 11.8 mm
